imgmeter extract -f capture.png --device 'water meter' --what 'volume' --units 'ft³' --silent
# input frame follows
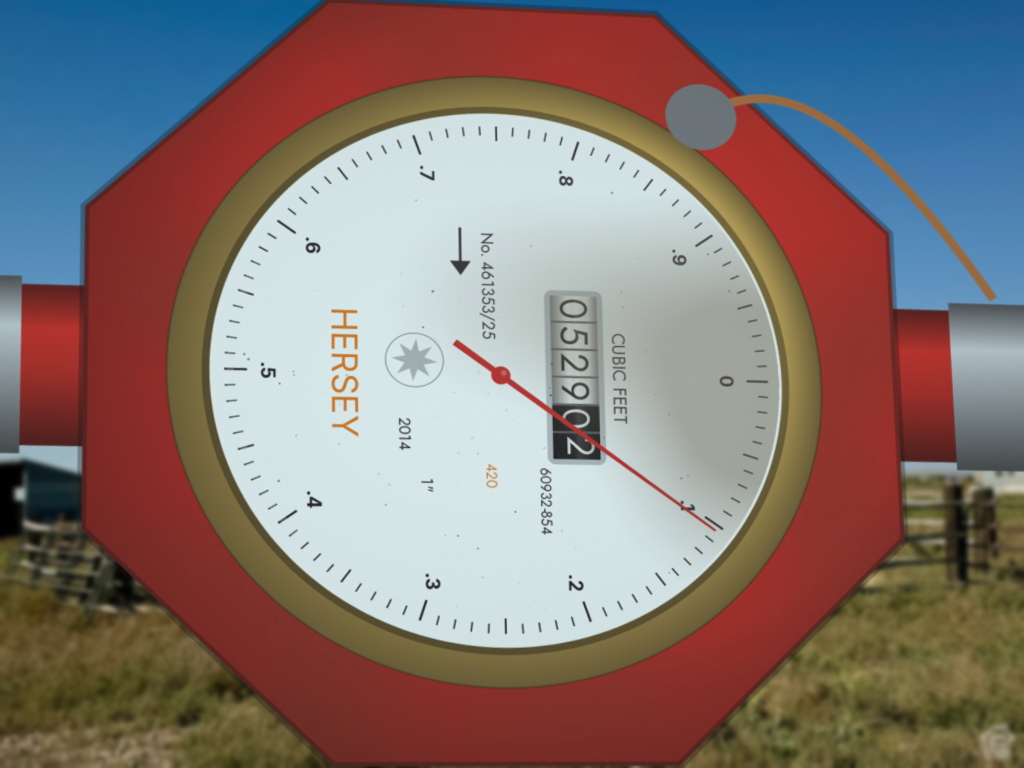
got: 52902.10 ft³
